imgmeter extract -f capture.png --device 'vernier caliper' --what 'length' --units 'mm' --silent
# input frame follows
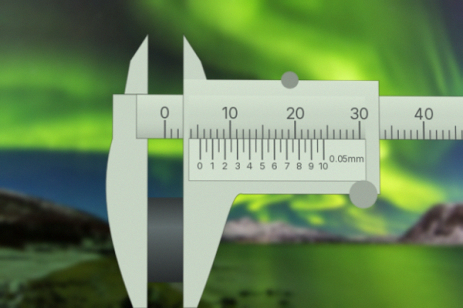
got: 5.4 mm
